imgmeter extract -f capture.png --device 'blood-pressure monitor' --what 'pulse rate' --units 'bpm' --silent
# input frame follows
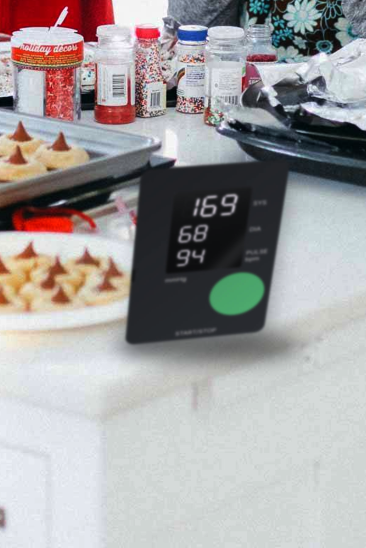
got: 94 bpm
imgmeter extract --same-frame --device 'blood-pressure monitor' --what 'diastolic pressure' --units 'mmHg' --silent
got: 68 mmHg
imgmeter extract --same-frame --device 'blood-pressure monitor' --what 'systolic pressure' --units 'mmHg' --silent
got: 169 mmHg
